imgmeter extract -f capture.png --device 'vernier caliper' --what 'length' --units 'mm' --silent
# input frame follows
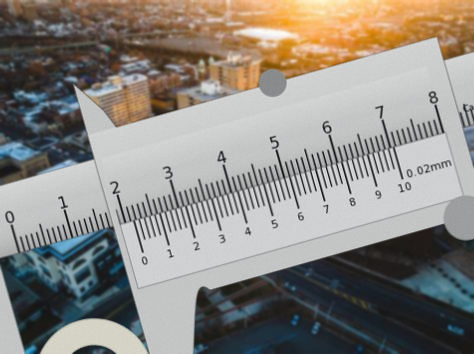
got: 21.6 mm
